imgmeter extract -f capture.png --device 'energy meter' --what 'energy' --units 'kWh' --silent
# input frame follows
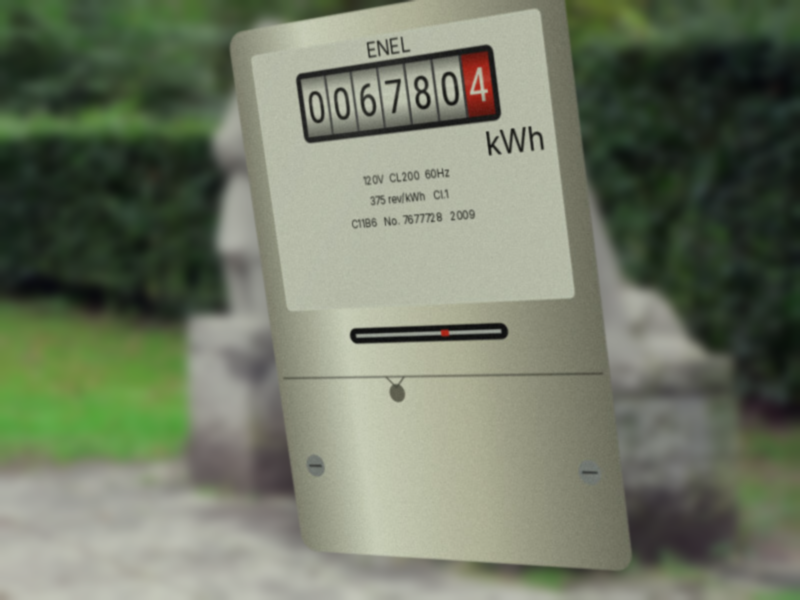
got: 6780.4 kWh
